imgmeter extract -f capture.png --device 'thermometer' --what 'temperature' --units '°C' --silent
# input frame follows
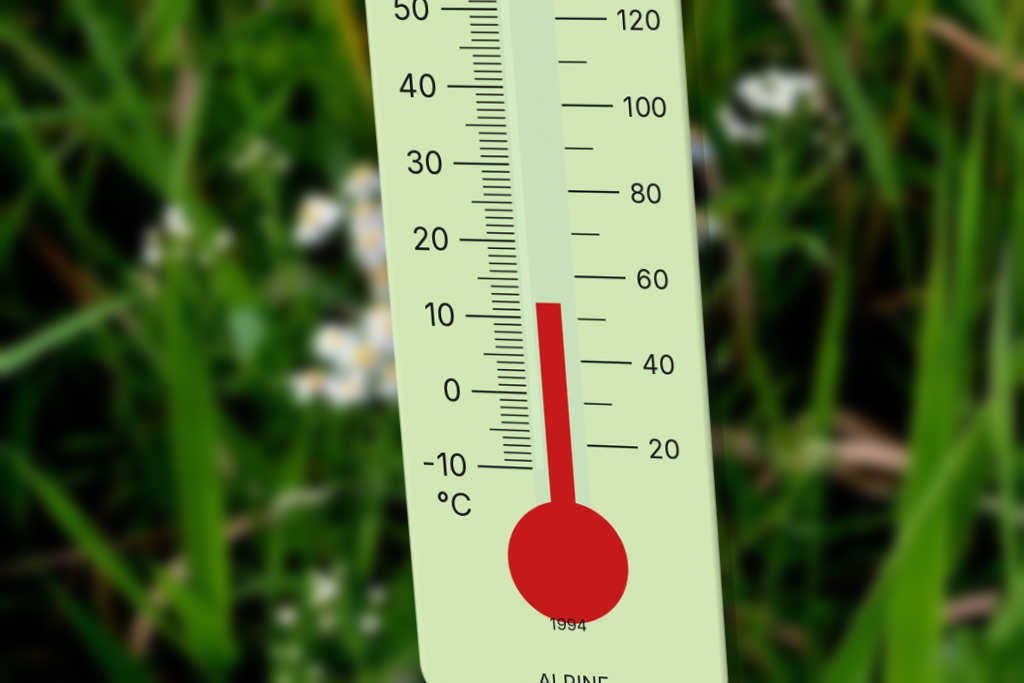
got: 12 °C
